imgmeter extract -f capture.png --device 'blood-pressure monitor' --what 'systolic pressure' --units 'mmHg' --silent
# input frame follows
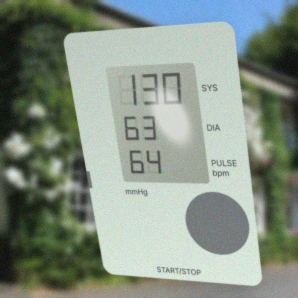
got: 130 mmHg
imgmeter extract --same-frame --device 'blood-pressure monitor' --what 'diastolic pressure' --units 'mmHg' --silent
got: 63 mmHg
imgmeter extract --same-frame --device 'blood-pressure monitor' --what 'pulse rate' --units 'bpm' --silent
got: 64 bpm
